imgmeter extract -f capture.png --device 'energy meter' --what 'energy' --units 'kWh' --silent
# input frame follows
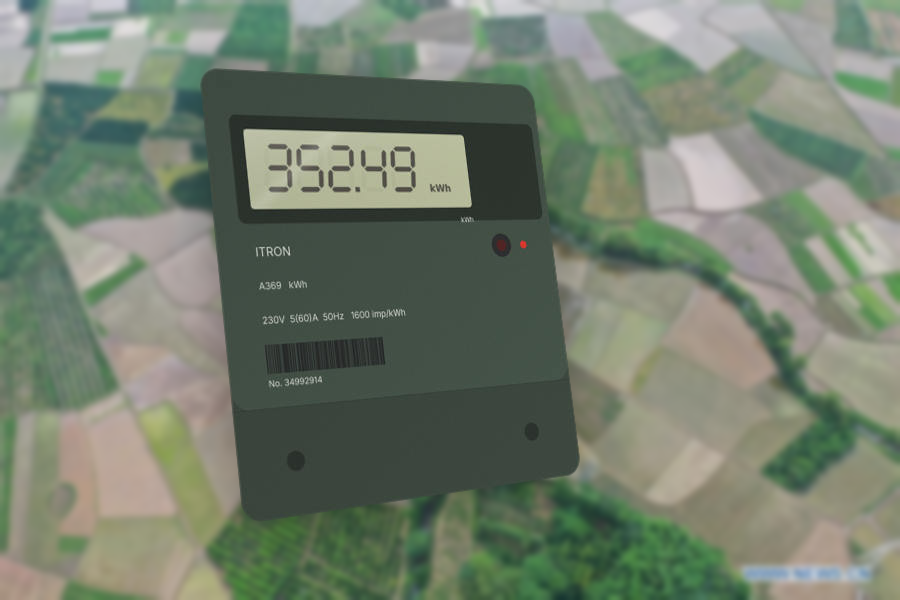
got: 352.49 kWh
